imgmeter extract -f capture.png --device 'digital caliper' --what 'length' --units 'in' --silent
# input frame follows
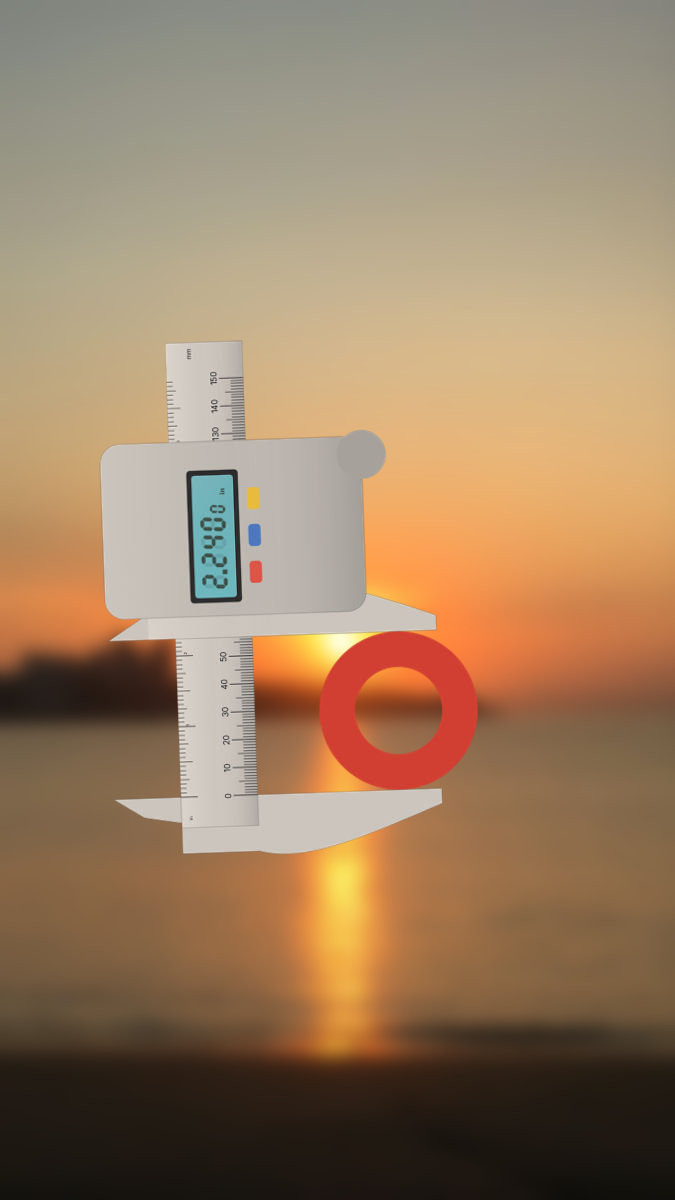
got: 2.2400 in
